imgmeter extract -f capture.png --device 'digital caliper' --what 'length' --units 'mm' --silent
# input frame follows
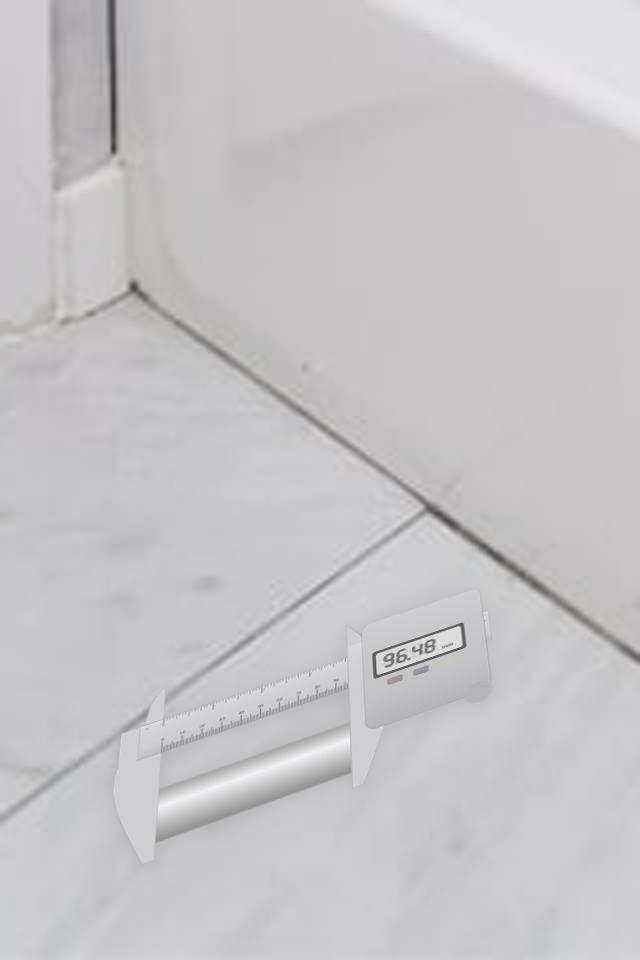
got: 96.48 mm
